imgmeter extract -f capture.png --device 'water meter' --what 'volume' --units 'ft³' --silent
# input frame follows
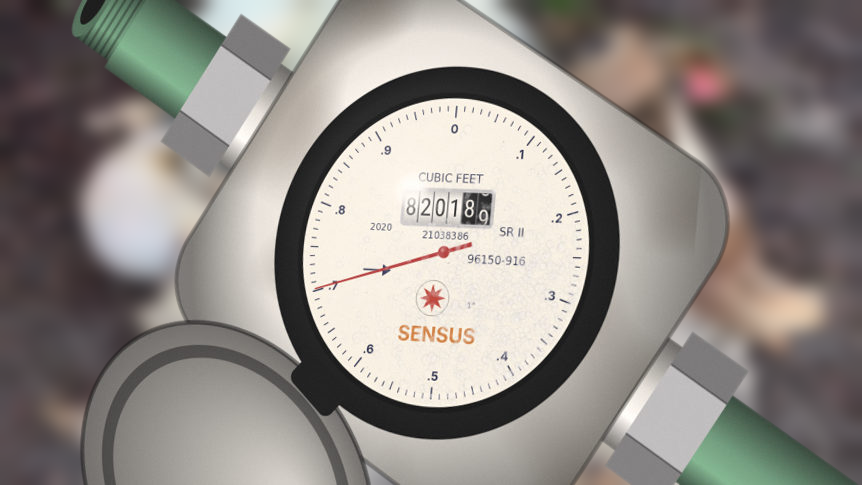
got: 820188.70 ft³
